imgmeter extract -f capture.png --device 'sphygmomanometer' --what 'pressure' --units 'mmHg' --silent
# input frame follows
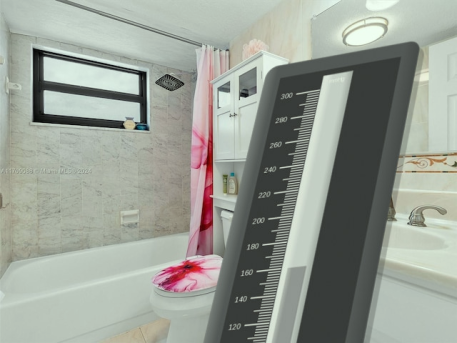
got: 160 mmHg
